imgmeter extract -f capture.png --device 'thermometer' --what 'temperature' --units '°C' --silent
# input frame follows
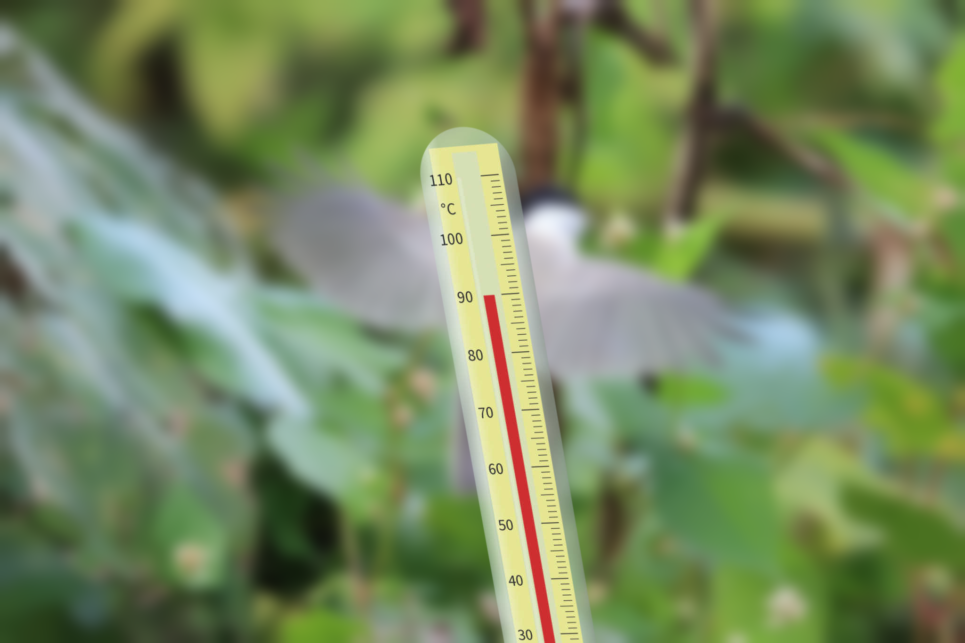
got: 90 °C
